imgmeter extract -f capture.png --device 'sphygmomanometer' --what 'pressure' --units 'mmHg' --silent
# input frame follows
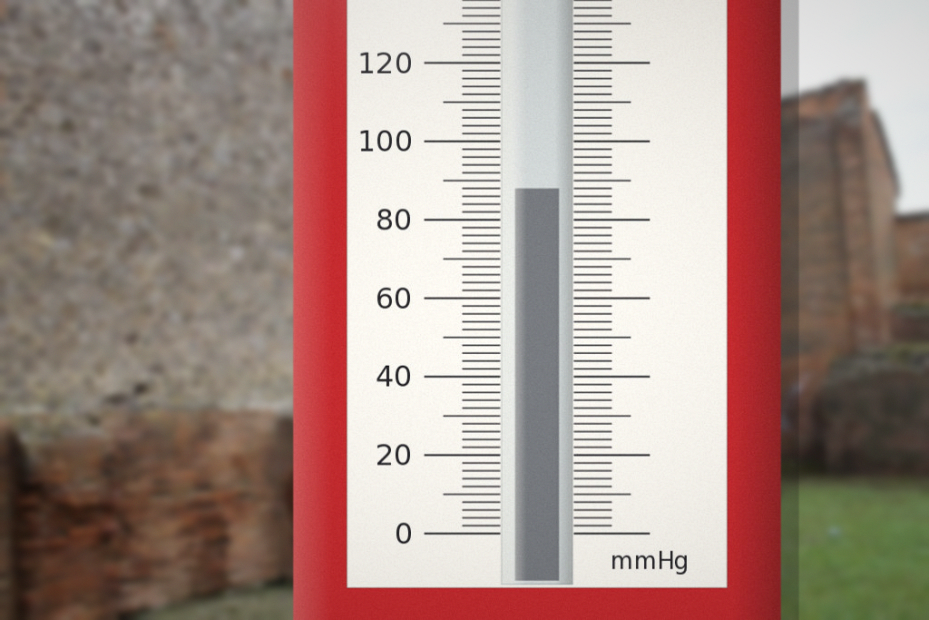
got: 88 mmHg
